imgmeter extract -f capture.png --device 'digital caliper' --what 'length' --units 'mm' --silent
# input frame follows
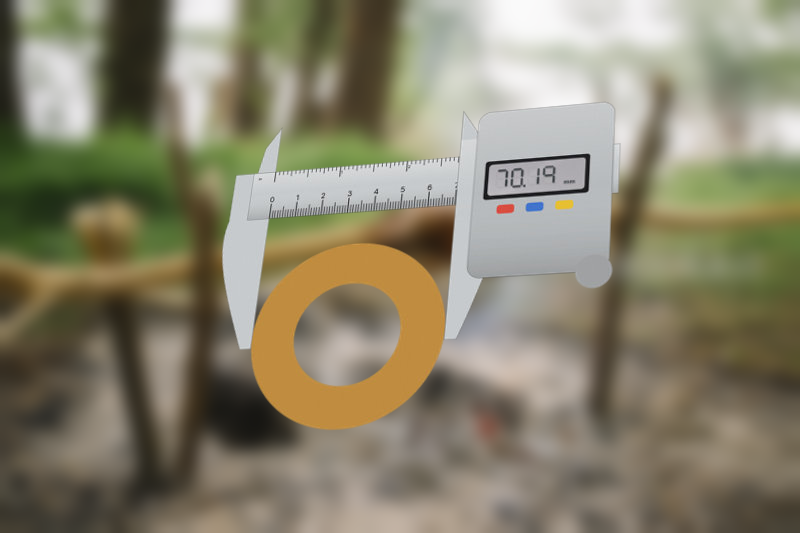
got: 70.19 mm
